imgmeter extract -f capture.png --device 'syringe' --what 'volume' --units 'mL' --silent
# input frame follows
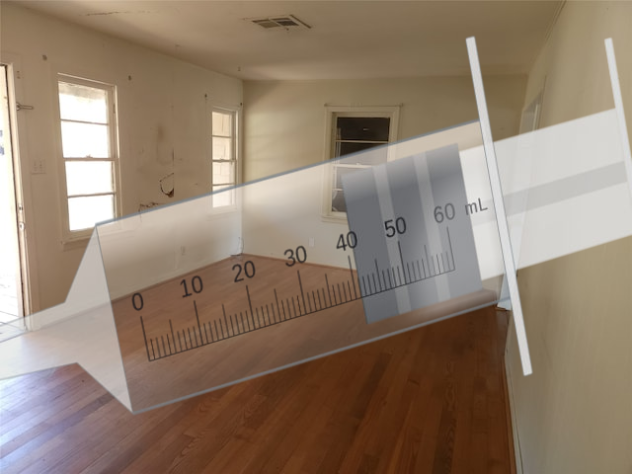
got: 41 mL
